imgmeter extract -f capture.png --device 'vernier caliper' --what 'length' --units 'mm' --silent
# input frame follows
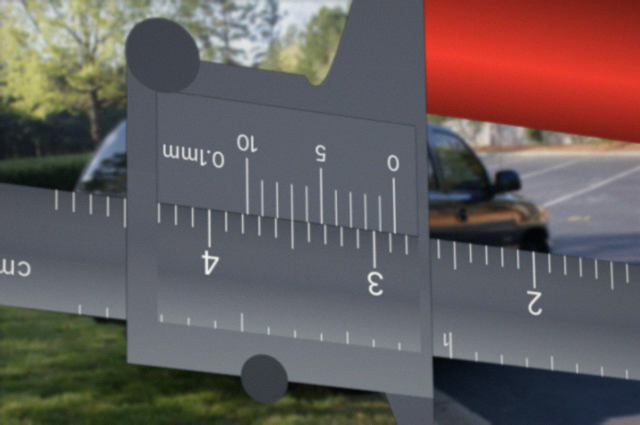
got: 28.7 mm
